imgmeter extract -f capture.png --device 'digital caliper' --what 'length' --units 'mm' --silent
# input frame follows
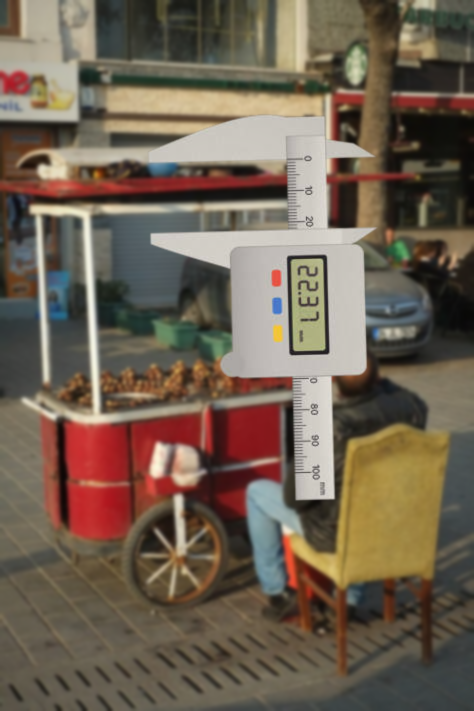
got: 22.37 mm
